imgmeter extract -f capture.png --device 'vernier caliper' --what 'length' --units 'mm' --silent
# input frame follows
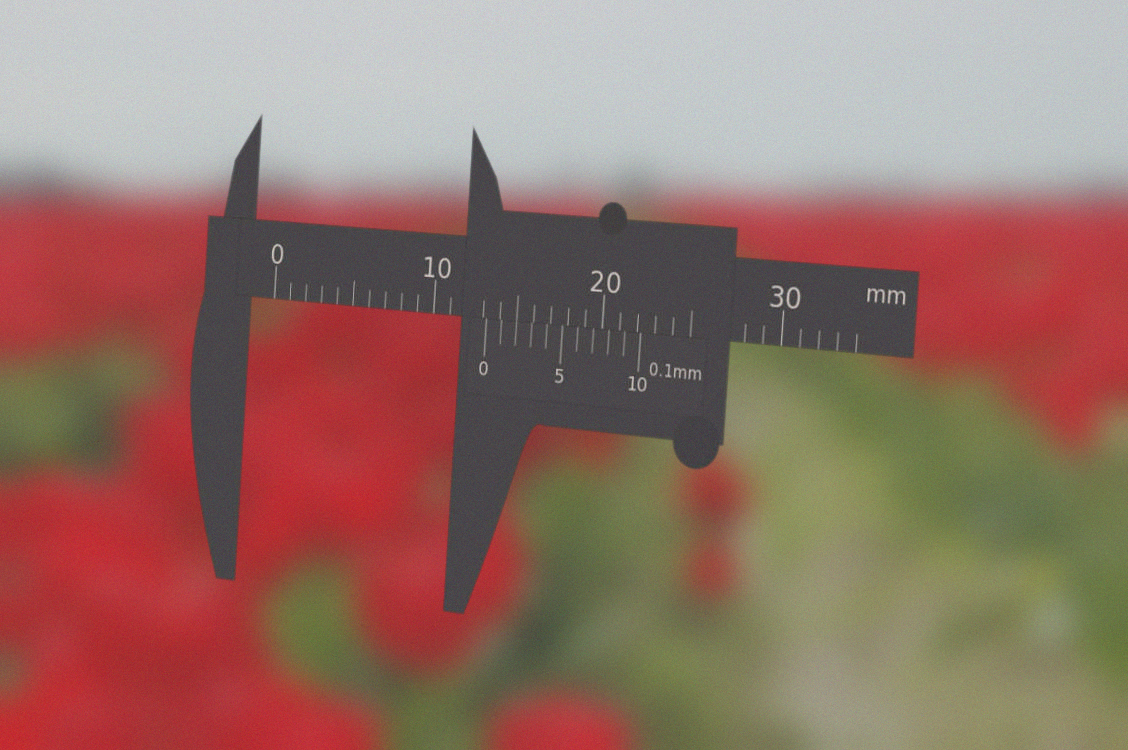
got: 13.2 mm
